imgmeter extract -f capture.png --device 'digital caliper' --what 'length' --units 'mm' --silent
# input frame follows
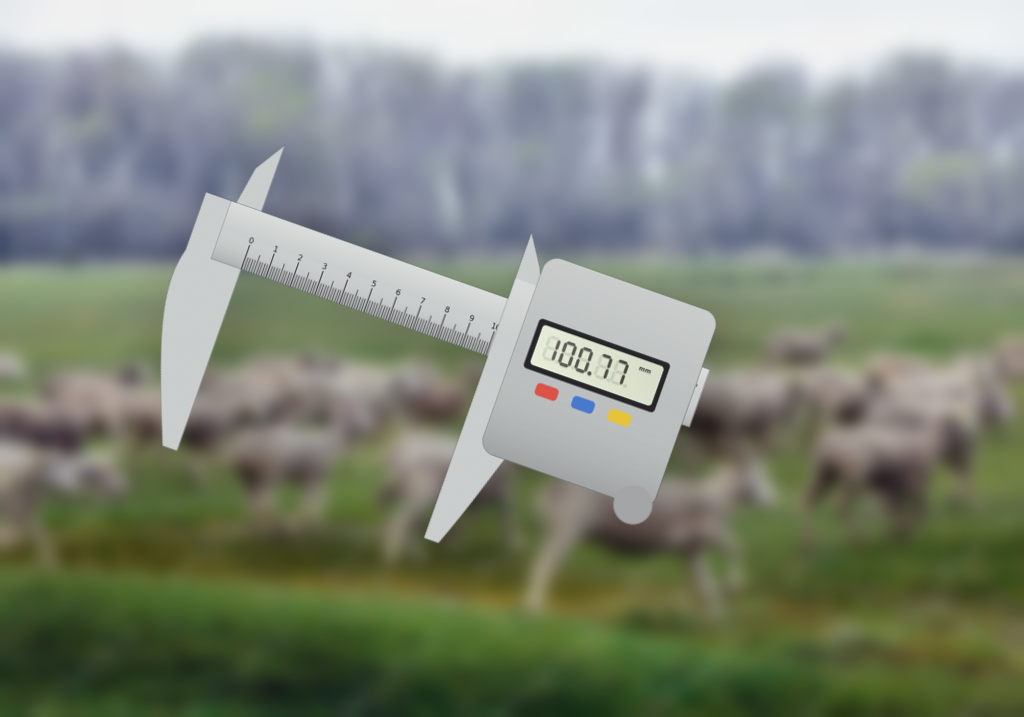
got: 100.77 mm
